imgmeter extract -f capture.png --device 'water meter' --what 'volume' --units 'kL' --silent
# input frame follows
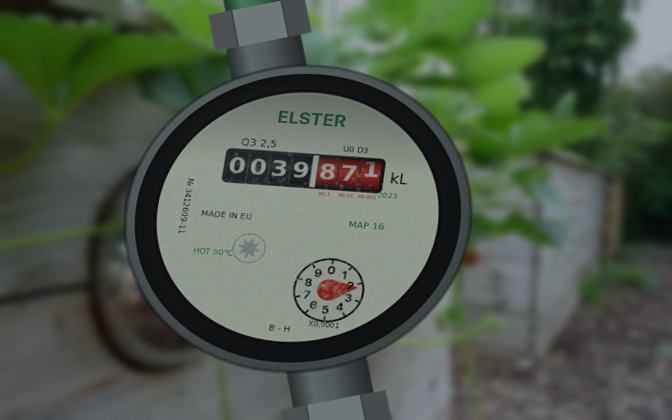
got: 39.8712 kL
